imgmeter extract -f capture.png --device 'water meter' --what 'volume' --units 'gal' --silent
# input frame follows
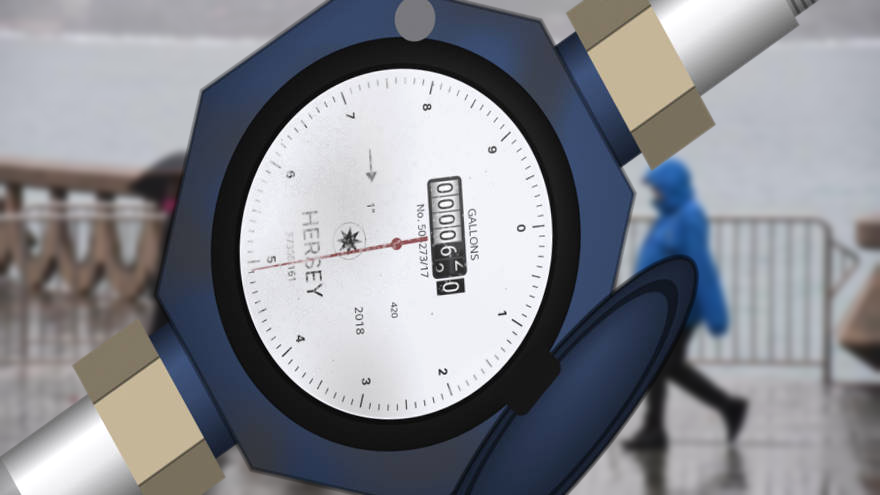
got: 624.9 gal
